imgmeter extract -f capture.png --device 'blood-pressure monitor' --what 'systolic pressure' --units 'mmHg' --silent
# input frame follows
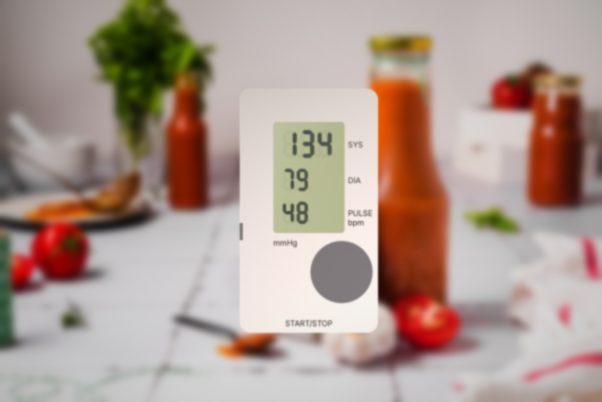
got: 134 mmHg
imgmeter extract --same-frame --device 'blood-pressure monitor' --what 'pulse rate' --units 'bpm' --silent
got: 48 bpm
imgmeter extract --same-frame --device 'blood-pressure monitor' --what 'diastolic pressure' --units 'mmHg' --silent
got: 79 mmHg
